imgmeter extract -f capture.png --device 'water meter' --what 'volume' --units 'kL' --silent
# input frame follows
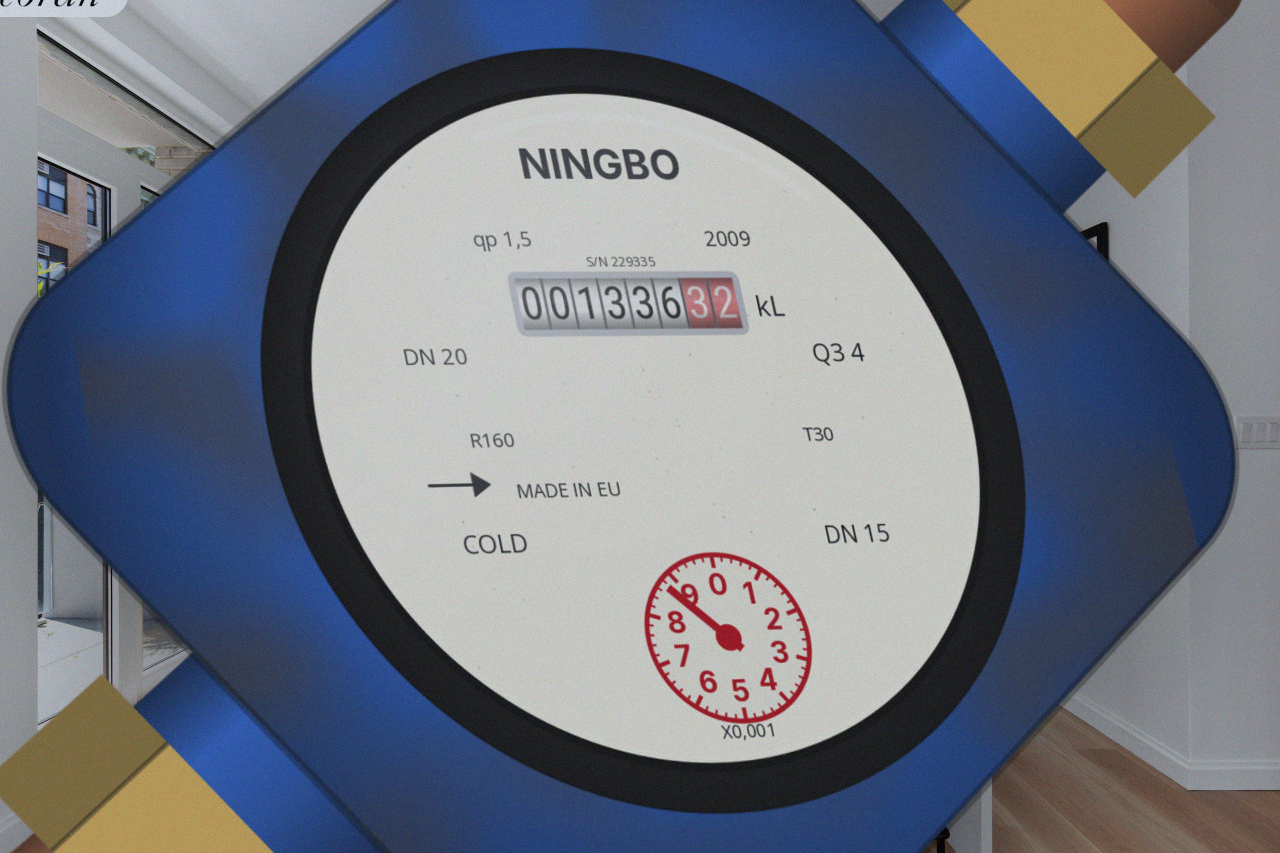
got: 1336.328 kL
